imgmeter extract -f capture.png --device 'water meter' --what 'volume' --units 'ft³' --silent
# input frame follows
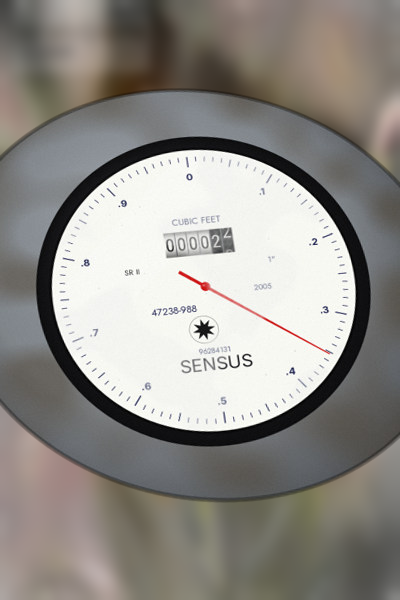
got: 22.35 ft³
